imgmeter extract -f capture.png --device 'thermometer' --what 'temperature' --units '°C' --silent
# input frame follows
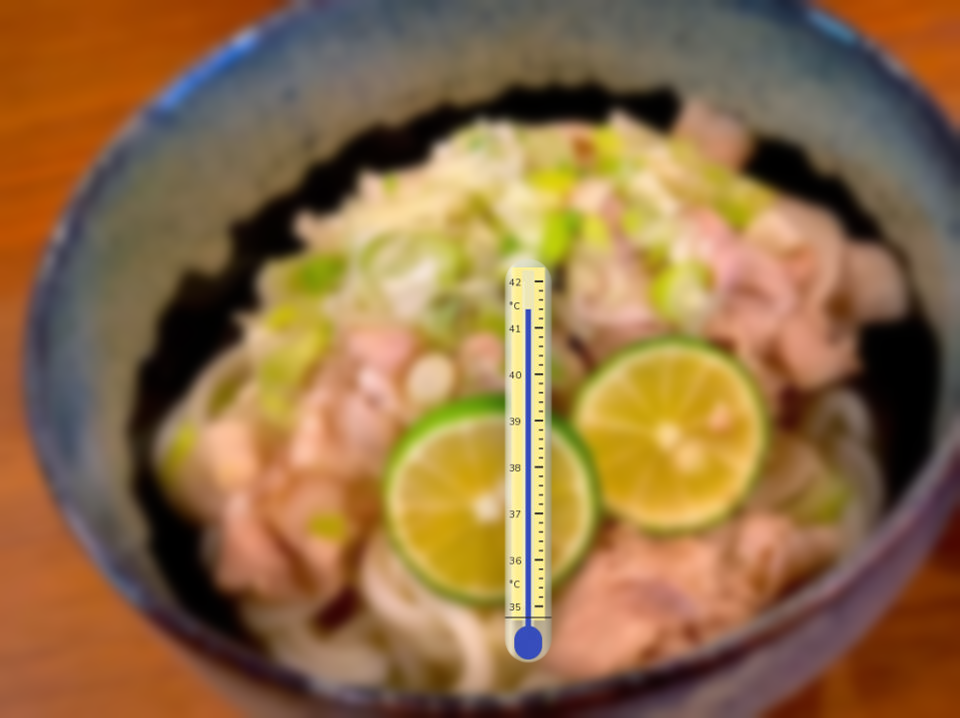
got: 41.4 °C
